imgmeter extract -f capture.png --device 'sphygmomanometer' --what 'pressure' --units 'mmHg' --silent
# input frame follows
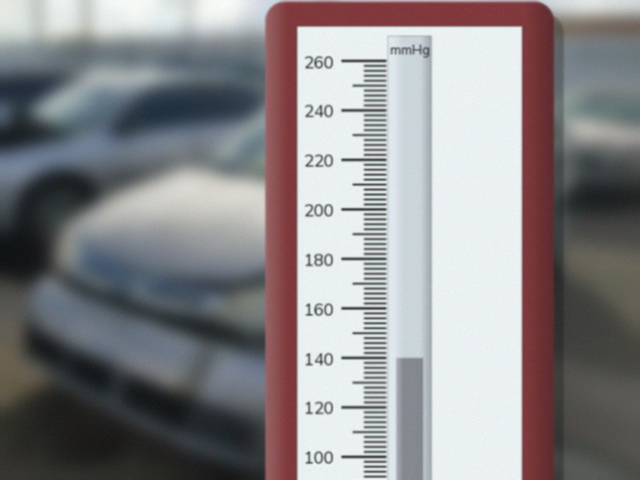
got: 140 mmHg
